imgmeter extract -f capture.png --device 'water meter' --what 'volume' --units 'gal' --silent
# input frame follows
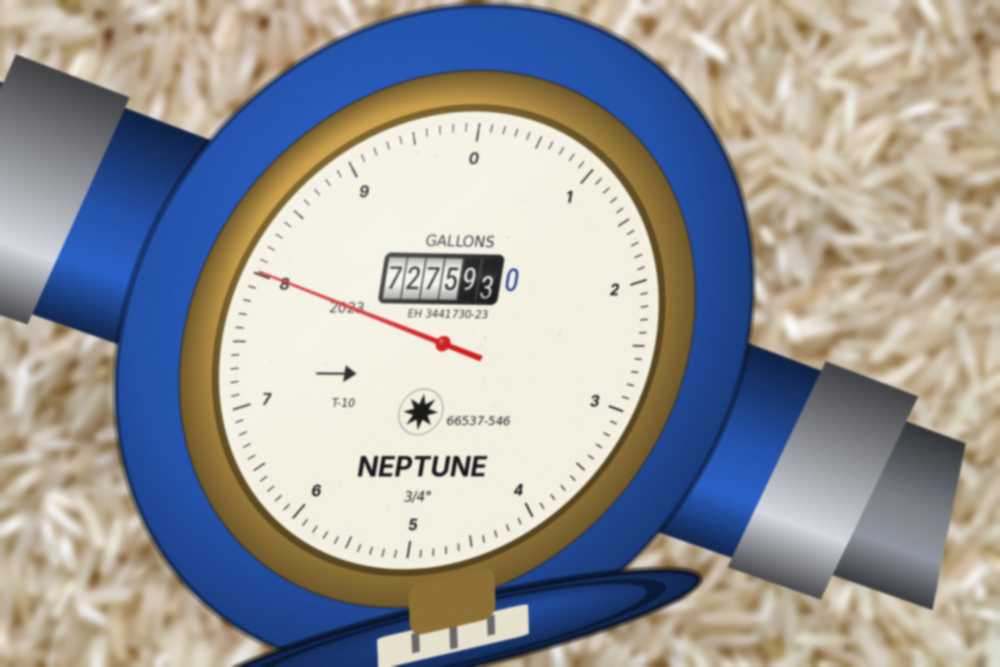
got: 7275928.0 gal
